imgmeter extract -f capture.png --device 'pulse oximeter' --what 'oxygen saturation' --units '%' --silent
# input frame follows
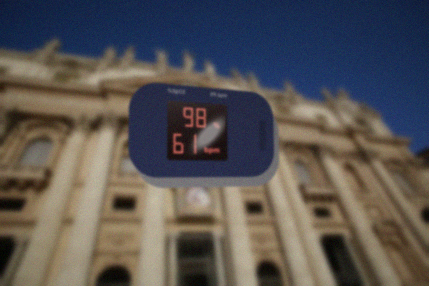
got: 98 %
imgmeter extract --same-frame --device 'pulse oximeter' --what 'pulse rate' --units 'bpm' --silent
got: 61 bpm
